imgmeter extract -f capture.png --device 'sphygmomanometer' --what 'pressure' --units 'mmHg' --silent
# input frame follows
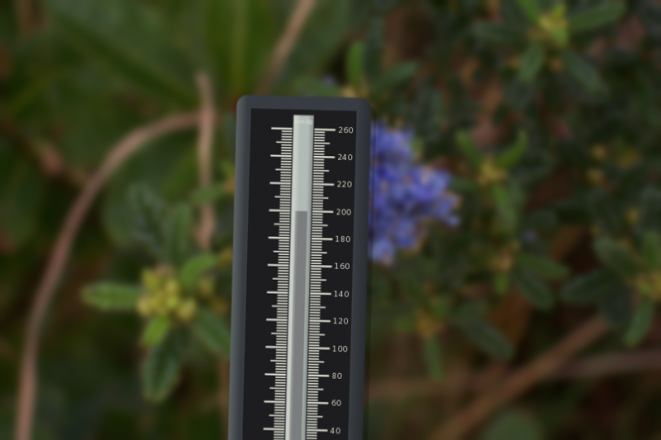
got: 200 mmHg
